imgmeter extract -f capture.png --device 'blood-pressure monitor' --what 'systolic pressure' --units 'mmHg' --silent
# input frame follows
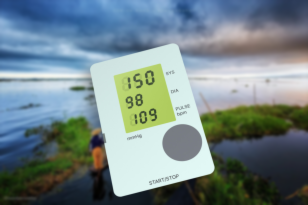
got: 150 mmHg
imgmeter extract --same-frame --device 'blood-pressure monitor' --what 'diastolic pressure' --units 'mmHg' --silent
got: 98 mmHg
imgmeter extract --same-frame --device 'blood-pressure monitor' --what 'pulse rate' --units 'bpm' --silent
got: 109 bpm
